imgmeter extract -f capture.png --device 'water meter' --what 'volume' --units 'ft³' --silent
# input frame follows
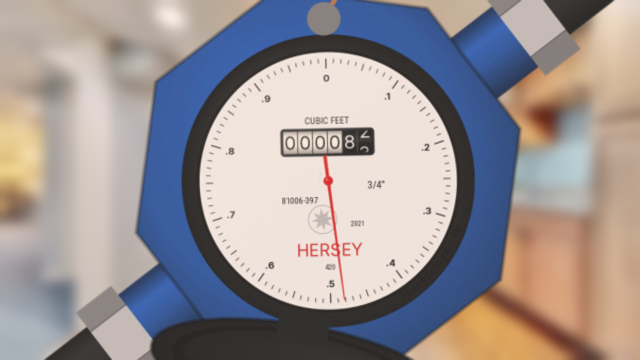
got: 82.48 ft³
